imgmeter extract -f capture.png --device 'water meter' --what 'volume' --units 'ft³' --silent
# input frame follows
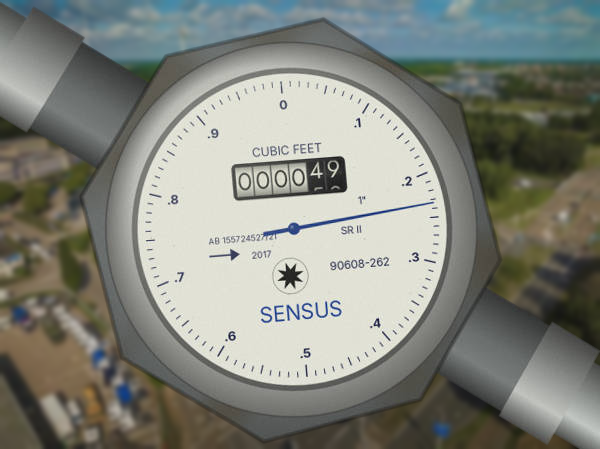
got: 49.23 ft³
